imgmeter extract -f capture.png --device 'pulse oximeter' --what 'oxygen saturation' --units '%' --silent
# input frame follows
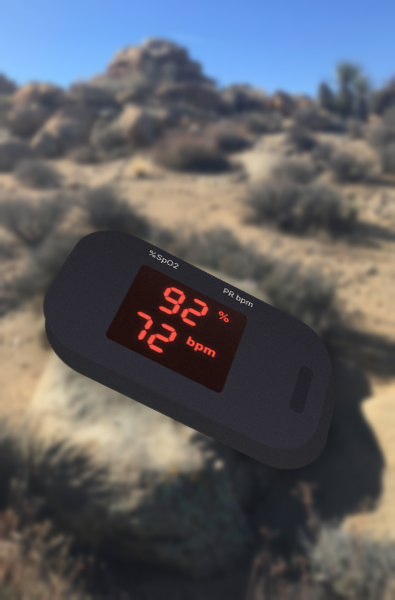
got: 92 %
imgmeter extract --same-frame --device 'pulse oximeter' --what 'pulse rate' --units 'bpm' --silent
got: 72 bpm
